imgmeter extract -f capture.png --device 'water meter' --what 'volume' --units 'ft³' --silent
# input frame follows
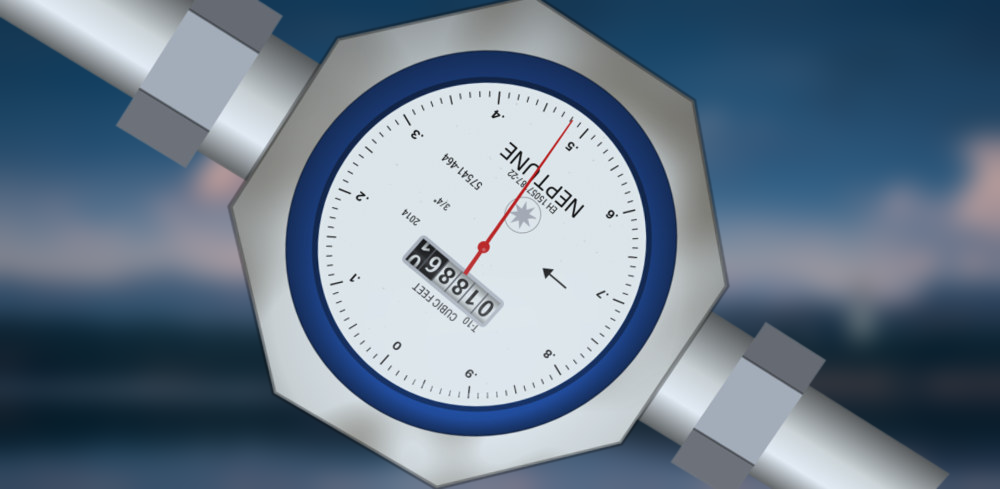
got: 18860.48 ft³
